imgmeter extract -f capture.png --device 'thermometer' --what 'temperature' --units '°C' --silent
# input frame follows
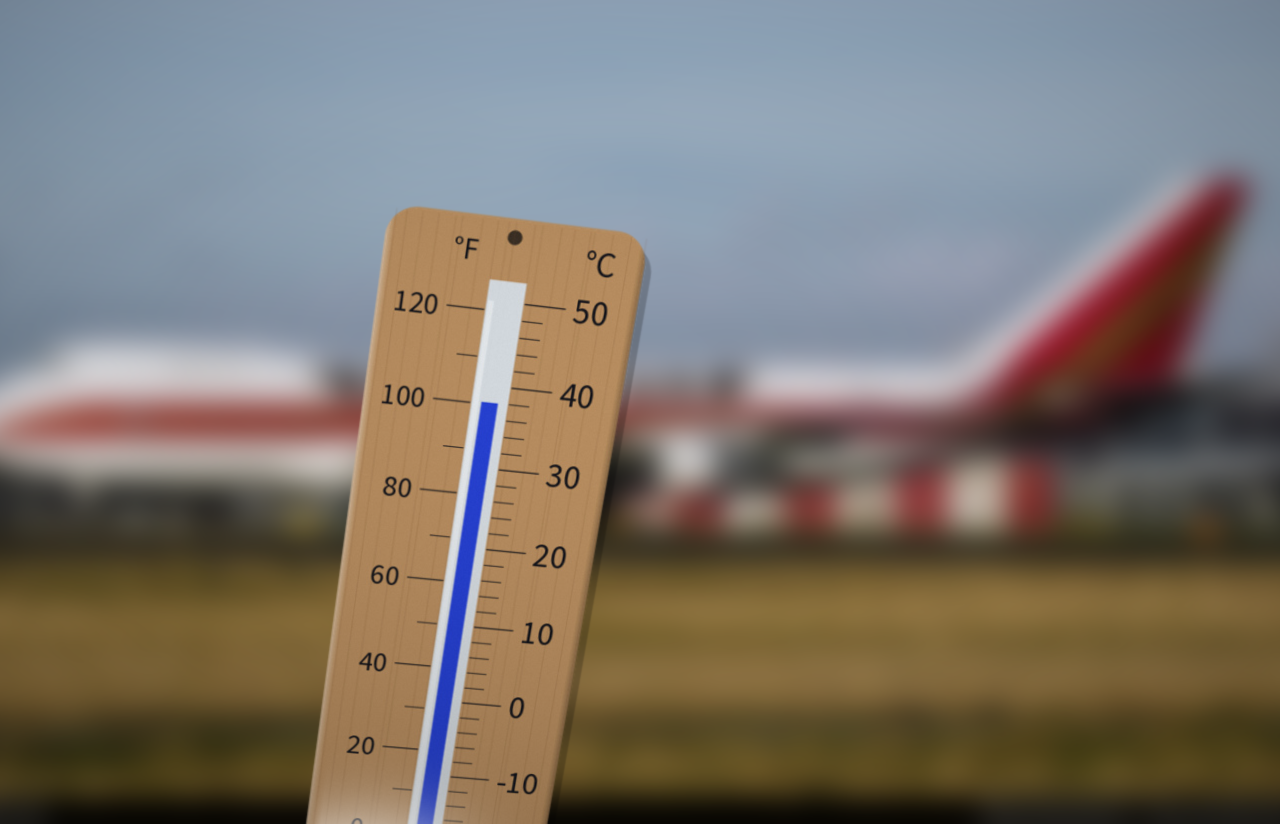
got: 38 °C
